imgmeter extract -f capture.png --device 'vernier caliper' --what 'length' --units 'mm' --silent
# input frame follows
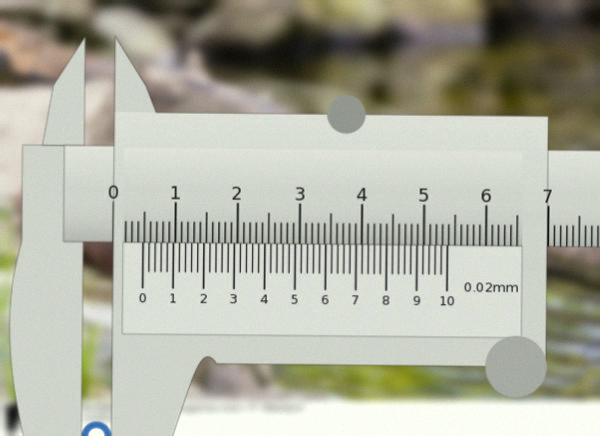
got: 4.8 mm
